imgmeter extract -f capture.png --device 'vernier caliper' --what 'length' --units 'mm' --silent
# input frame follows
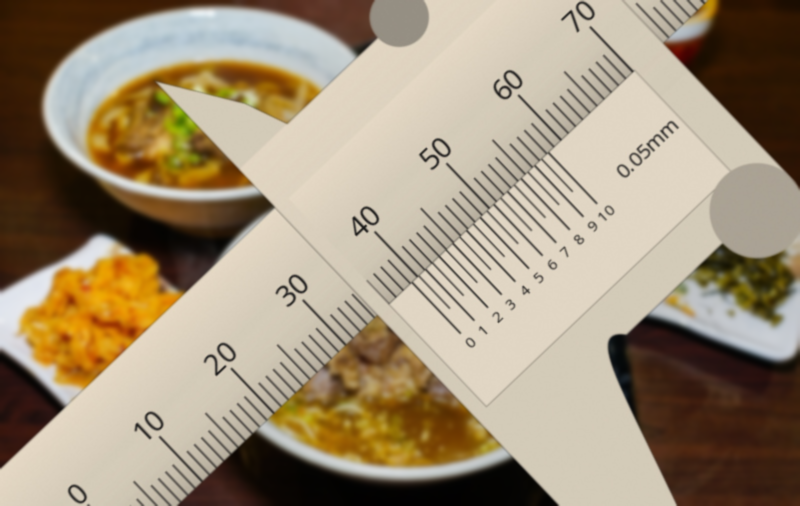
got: 39.2 mm
